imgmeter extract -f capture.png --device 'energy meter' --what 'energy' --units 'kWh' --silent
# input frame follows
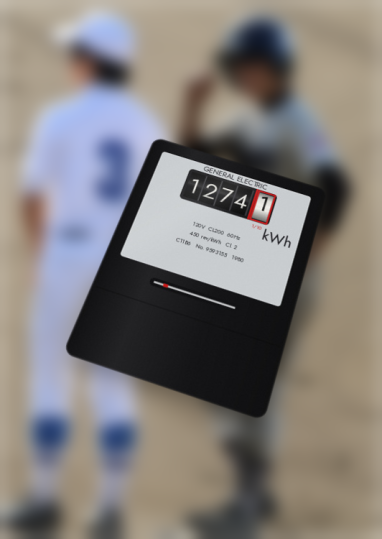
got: 1274.1 kWh
